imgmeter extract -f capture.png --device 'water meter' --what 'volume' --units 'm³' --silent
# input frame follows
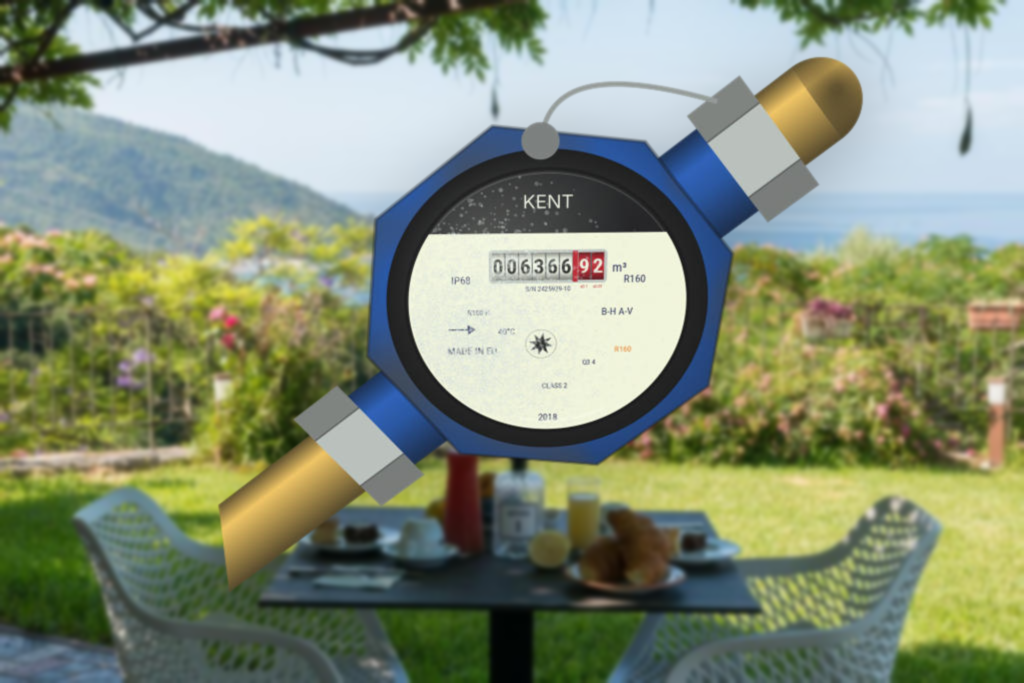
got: 6366.92 m³
